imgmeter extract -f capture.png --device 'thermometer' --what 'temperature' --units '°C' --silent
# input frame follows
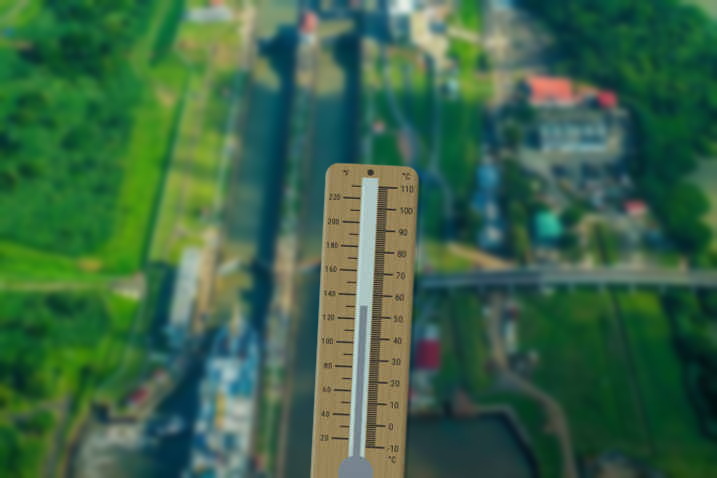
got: 55 °C
